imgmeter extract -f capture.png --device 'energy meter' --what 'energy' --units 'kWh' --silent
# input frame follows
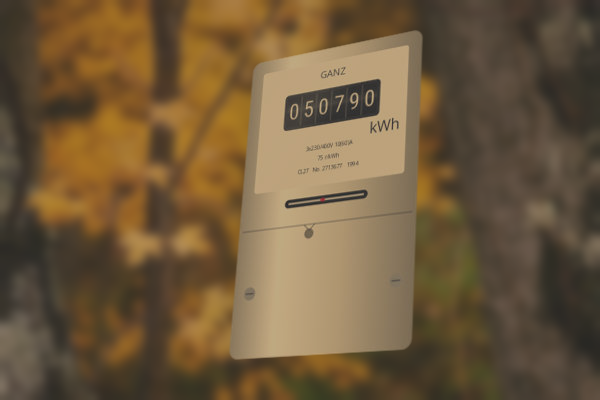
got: 50790 kWh
